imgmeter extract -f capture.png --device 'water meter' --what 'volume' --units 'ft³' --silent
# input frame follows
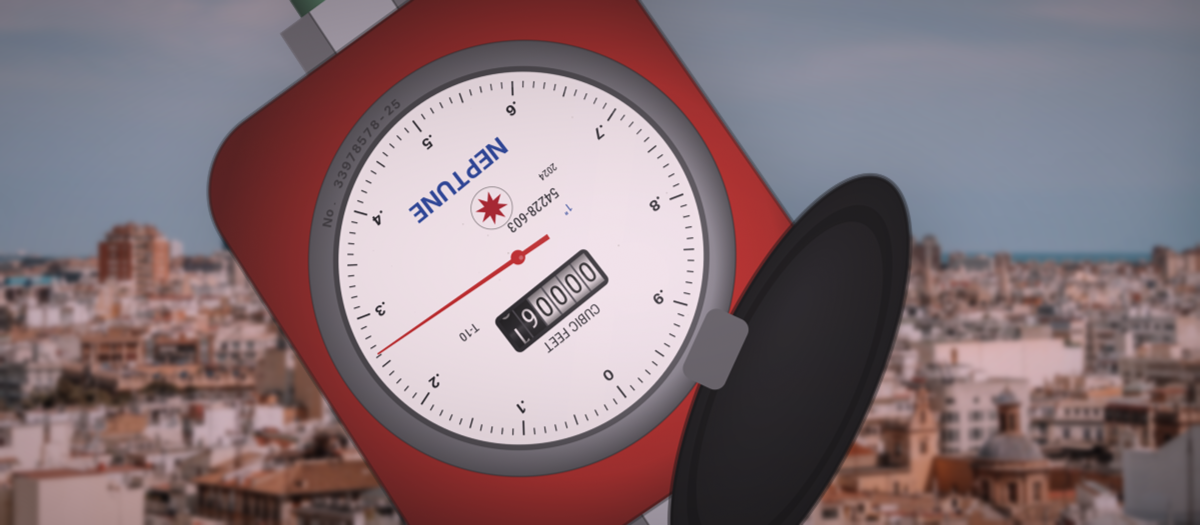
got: 61.26 ft³
